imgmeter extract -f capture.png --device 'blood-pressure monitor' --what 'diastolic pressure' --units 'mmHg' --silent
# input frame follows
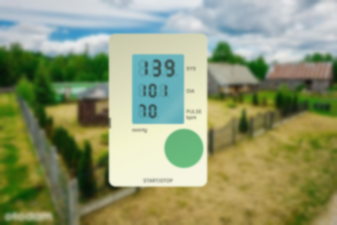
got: 101 mmHg
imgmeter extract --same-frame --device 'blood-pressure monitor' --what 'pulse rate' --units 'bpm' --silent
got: 70 bpm
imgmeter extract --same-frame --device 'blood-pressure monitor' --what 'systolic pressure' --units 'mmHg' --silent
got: 139 mmHg
